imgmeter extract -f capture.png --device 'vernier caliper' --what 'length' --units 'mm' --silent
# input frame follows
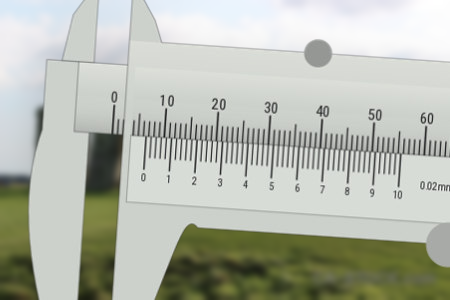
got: 6.5 mm
